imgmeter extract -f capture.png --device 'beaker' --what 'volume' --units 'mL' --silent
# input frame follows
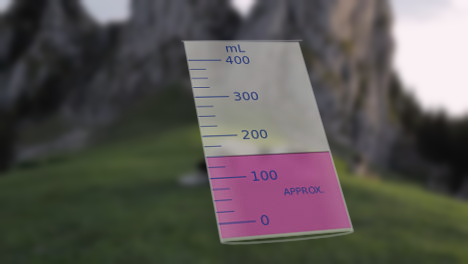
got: 150 mL
